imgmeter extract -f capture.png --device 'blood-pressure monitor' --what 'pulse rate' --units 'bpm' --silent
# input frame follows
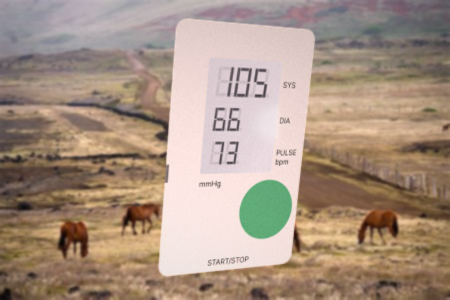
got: 73 bpm
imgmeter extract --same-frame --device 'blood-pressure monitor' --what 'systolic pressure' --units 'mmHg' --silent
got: 105 mmHg
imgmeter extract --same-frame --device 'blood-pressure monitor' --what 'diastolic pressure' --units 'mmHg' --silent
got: 66 mmHg
